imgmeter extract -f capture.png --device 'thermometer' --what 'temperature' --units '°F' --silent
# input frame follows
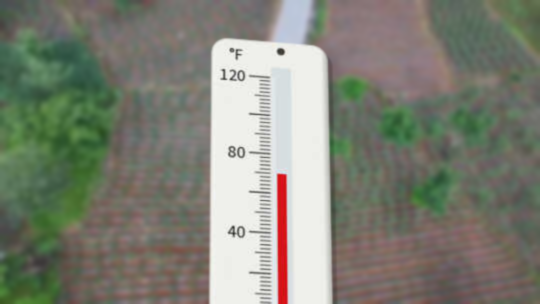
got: 70 °F
